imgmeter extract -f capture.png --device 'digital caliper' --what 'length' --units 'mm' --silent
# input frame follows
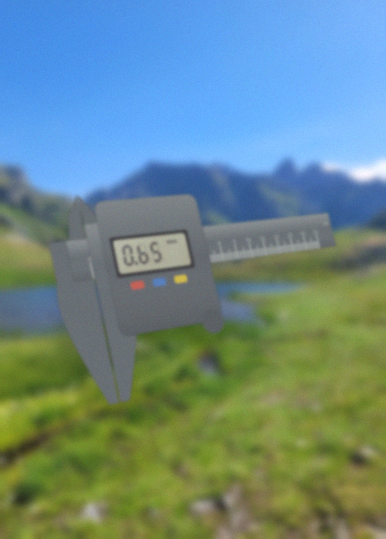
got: 0.65 mm
